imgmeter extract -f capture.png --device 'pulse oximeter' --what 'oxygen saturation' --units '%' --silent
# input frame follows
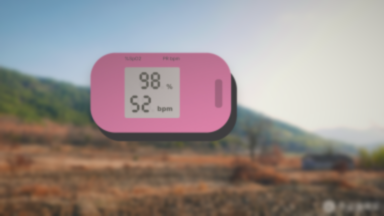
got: 98 %
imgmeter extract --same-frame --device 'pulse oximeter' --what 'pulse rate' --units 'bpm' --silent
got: 52 bpm
